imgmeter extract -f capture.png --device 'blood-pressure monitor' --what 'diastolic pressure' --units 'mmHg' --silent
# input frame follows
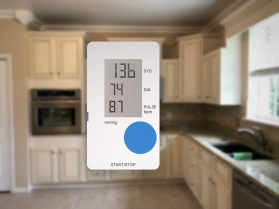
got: 74 mmHg
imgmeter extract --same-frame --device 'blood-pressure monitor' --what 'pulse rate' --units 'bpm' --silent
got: 87 bpm
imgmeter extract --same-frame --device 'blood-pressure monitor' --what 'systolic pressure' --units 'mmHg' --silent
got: 136 mmHg
